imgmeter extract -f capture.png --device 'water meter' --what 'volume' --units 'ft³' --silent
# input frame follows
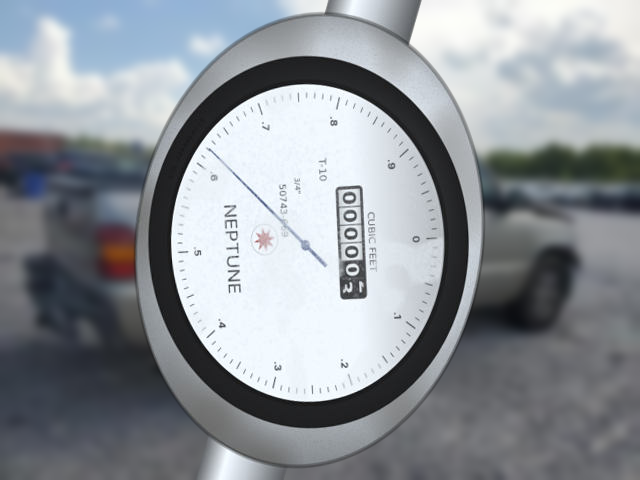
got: 2.62 ft³
